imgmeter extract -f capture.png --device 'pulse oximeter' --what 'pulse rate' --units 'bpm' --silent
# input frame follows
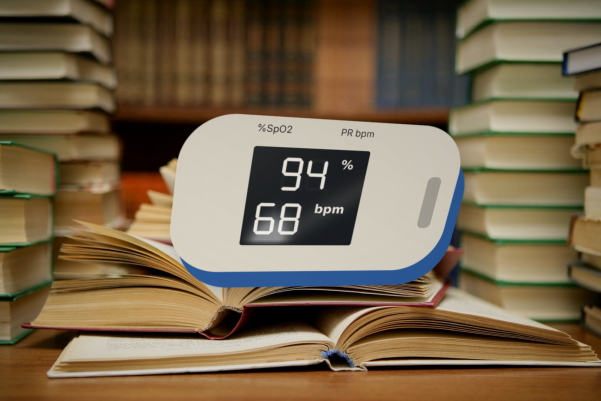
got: 68 bpm
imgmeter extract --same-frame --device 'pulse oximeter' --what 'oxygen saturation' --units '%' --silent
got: 94 %
